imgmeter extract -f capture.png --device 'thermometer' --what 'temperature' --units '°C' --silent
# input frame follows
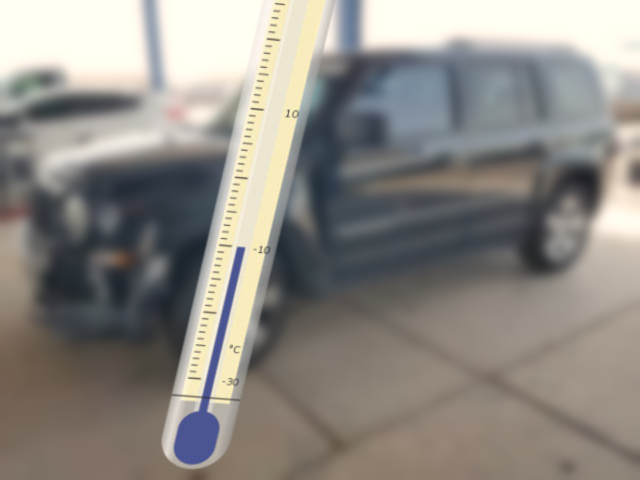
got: -10 °C
